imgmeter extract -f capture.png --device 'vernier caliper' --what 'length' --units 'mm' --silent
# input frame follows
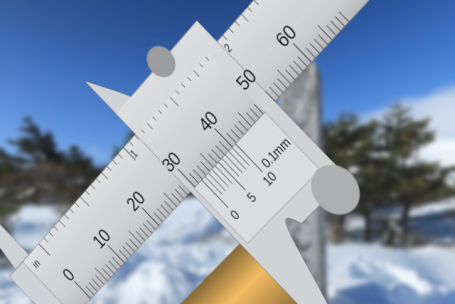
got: 31.8 mm
